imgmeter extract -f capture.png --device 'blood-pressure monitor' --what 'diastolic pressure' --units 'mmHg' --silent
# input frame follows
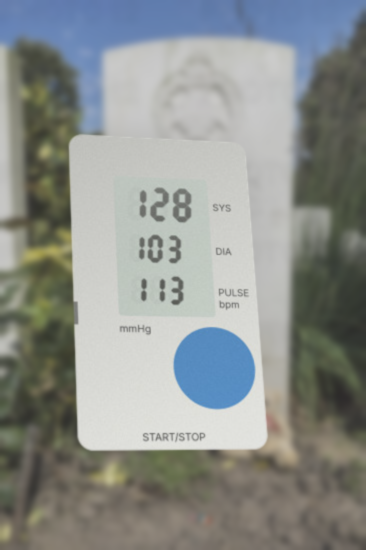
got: 103 mmHg
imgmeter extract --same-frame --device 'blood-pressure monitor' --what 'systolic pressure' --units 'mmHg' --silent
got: 128 mmHg
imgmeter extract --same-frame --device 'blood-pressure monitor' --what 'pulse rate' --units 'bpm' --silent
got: 113 bpm
